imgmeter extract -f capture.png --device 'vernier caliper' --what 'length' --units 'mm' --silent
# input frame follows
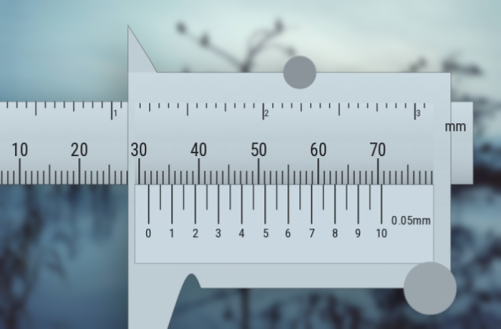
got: 31.6 mm
